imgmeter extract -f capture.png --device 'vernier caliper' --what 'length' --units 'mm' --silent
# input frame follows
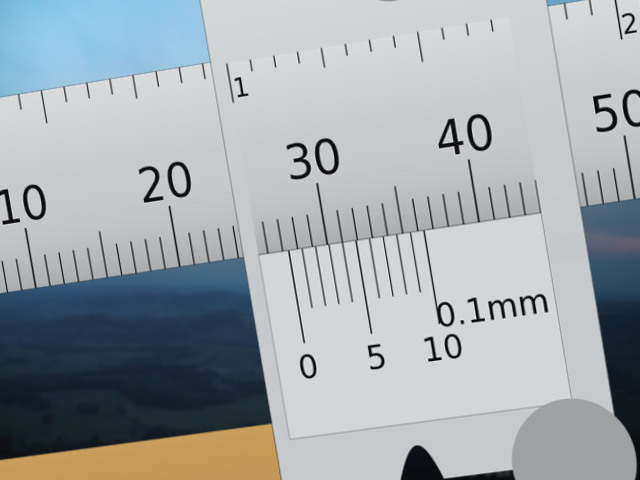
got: 27.4 mm
